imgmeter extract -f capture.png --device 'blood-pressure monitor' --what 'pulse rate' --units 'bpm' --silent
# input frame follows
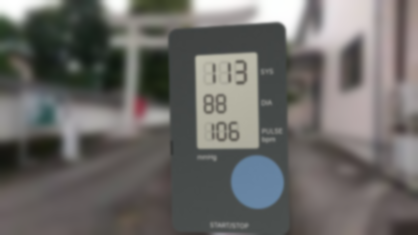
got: 106 bpm
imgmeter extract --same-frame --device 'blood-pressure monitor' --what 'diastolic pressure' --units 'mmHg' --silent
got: 88 mmHg
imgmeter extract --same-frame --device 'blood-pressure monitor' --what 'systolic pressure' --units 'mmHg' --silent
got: 113 mmHg
